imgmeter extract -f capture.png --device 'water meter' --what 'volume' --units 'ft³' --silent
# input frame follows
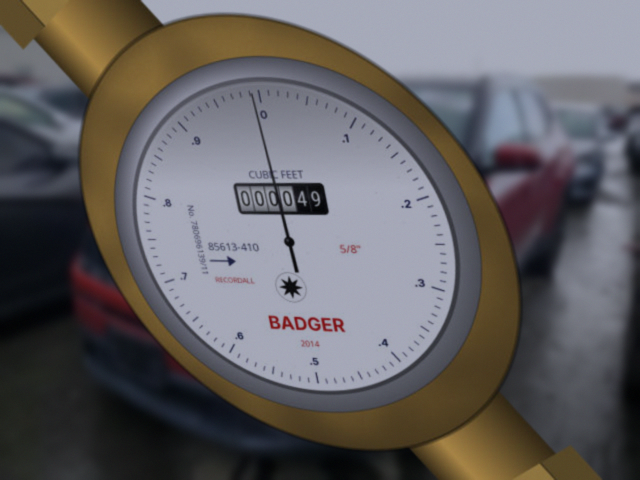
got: 48.99 ft³
